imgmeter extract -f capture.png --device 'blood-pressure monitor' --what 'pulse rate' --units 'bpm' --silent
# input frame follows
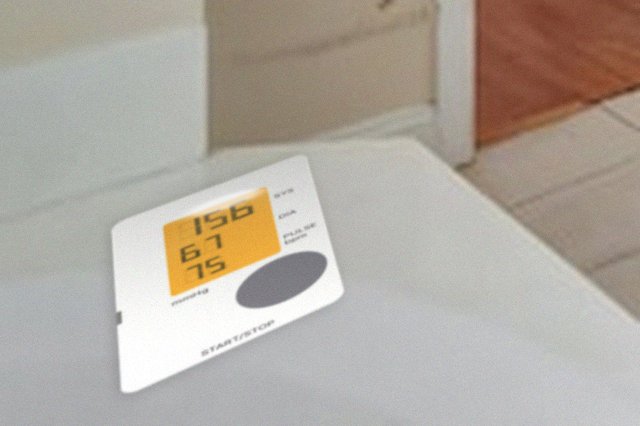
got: 75 bpm
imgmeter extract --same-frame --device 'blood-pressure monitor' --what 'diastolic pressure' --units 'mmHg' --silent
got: 67 mmHg
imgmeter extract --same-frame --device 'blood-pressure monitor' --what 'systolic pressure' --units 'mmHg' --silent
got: 156 mmHg
